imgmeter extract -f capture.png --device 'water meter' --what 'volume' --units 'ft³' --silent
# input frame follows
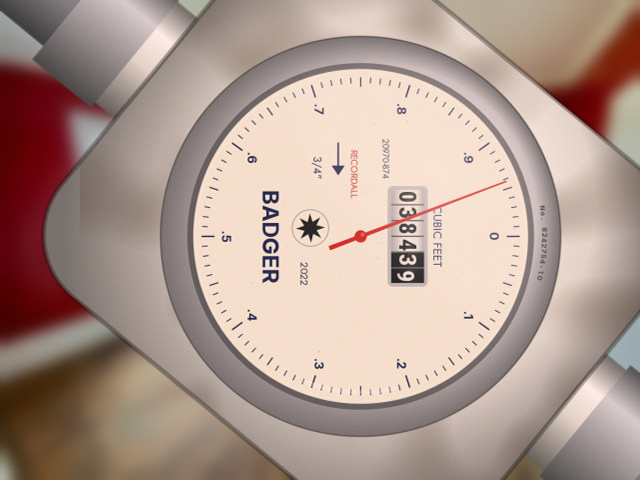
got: 38438.94 ft³
